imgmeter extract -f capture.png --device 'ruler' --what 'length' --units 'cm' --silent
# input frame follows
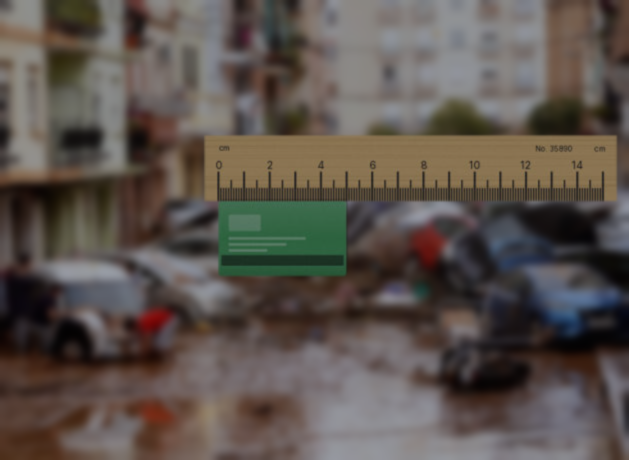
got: 5 cm
